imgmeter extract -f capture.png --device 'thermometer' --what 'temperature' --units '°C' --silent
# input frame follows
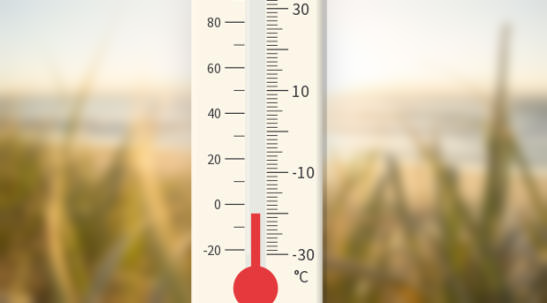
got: -20 °C
